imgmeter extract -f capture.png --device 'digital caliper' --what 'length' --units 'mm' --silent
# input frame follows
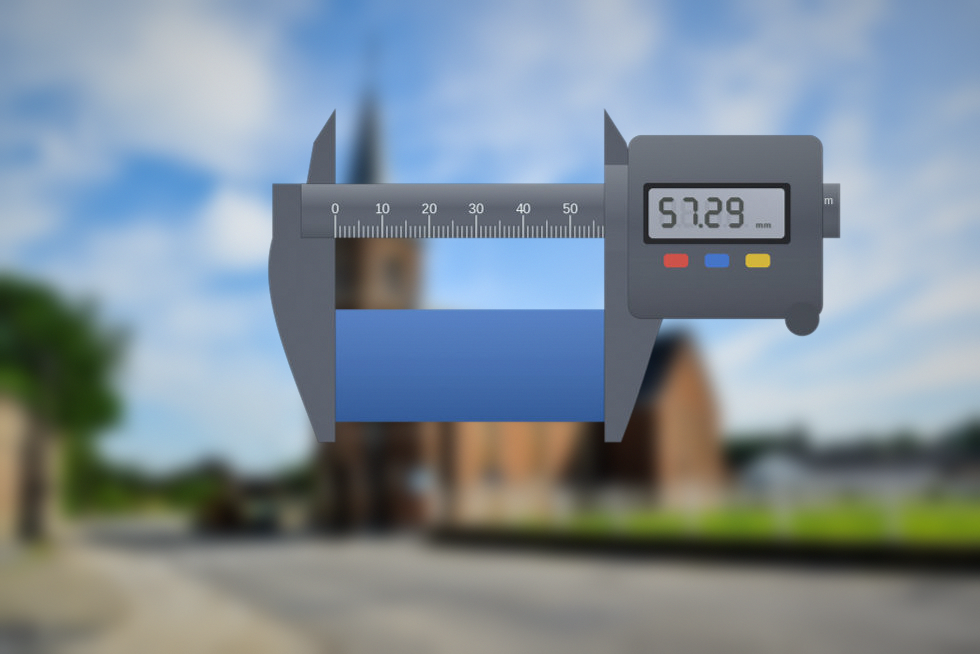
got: 57.29 mm
